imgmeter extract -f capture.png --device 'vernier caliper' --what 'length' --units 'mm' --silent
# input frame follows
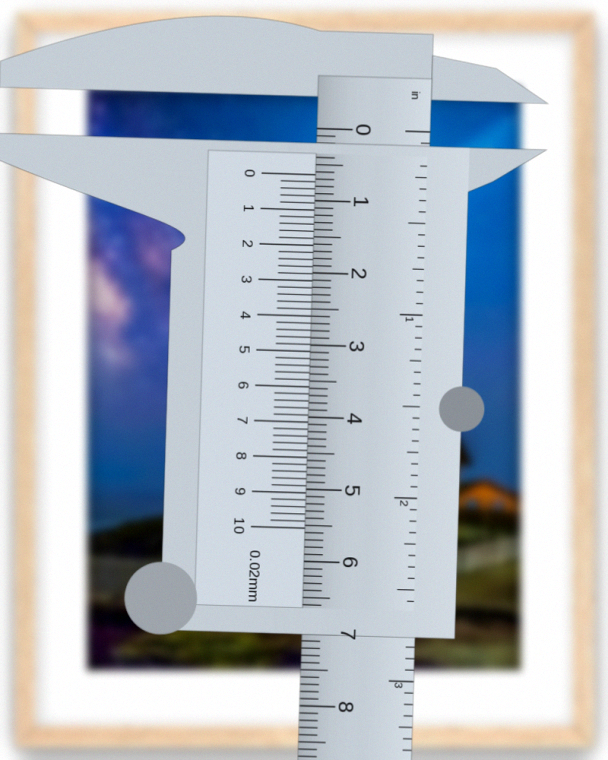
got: 6.4 mm
